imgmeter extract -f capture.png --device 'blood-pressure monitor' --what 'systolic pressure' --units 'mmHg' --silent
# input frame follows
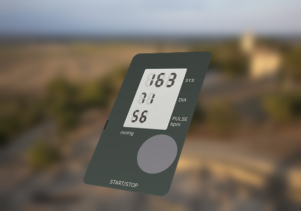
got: 163 mmHg
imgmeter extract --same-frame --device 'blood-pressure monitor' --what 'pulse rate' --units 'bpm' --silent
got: 56 bpm
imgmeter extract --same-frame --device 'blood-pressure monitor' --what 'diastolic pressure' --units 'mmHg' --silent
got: 71 mmHg
